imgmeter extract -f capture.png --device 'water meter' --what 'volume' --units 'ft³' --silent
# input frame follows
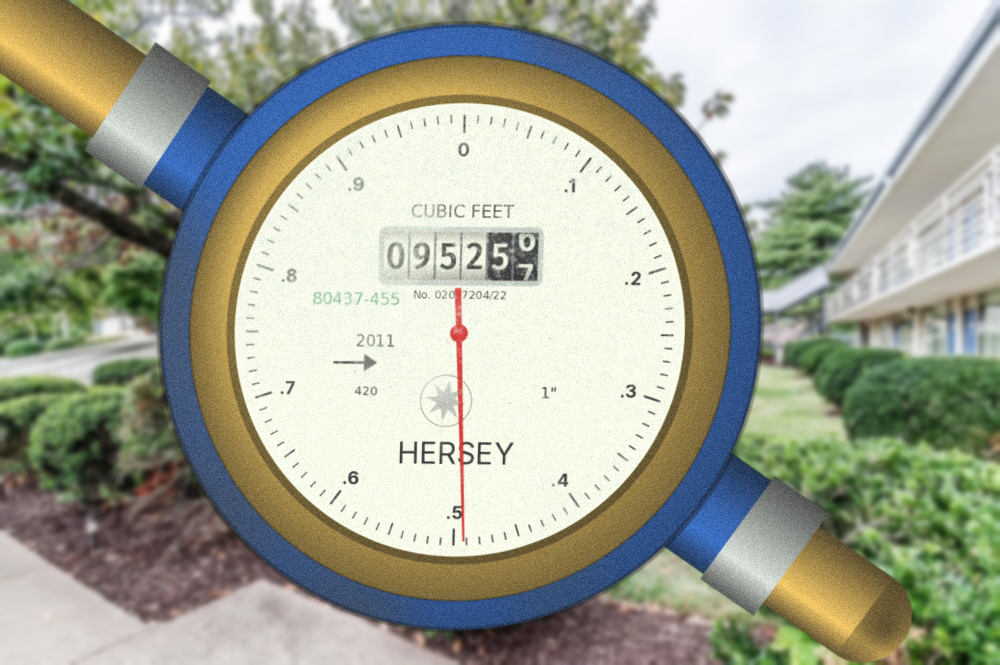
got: 95256.49 ft³
